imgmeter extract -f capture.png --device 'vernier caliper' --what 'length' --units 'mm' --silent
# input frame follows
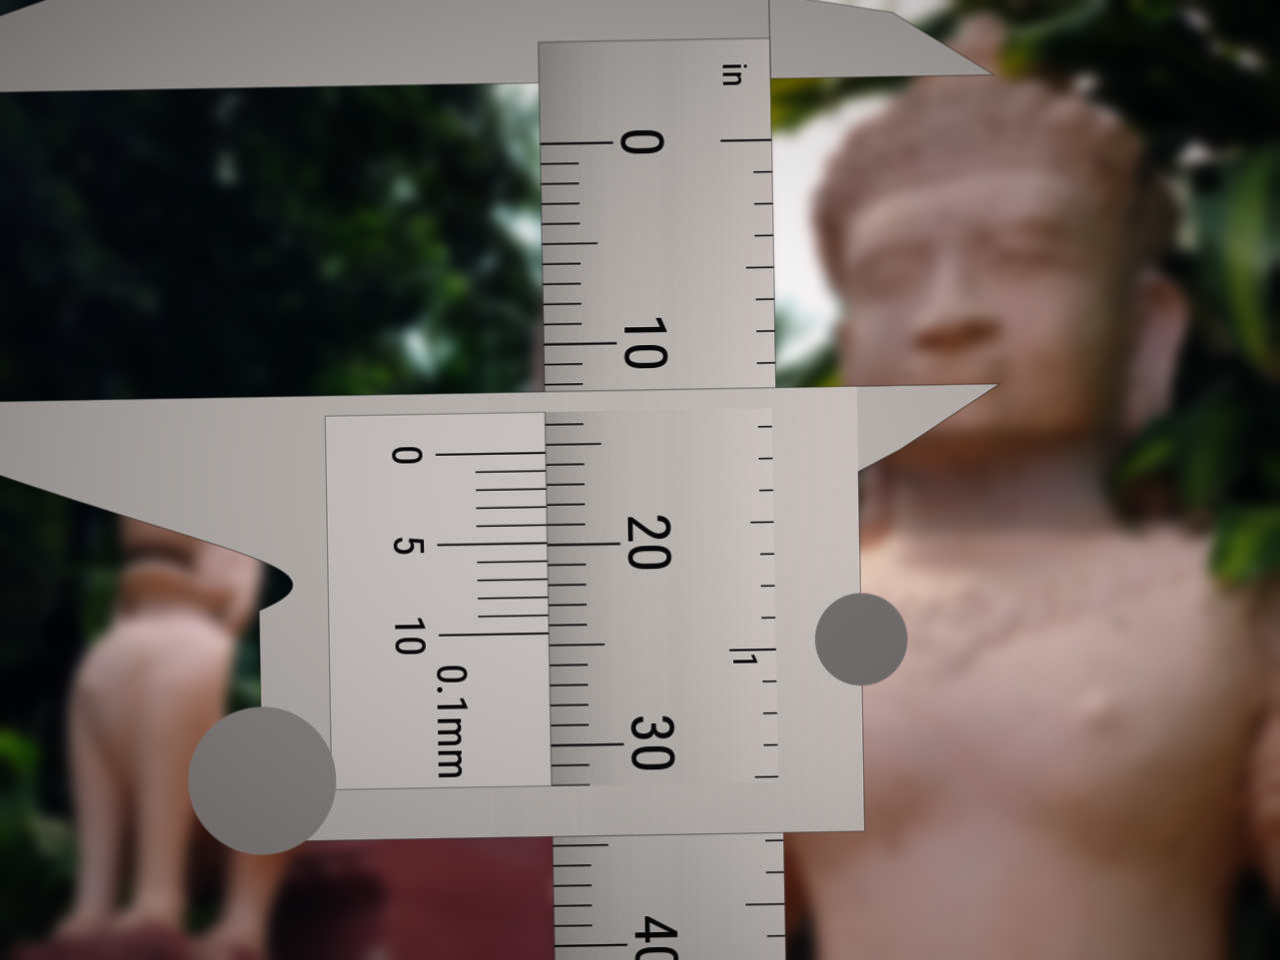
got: 15.4 mm
